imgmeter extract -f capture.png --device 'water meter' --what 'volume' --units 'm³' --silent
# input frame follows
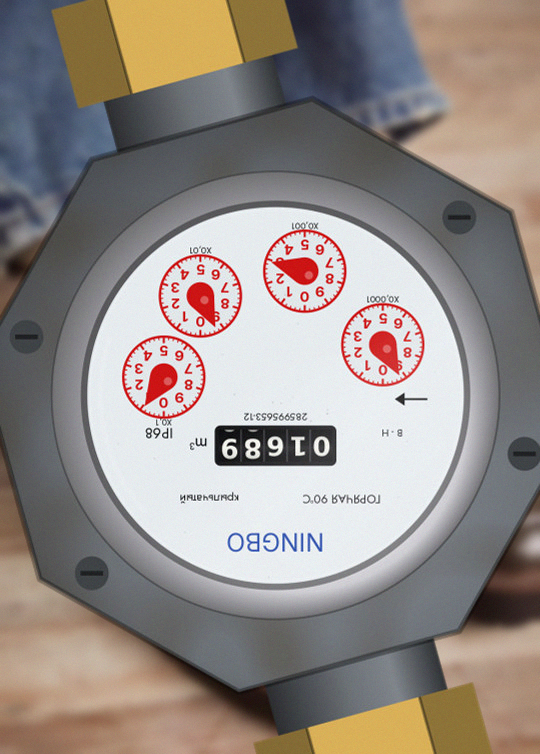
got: 1689.0929 m³
